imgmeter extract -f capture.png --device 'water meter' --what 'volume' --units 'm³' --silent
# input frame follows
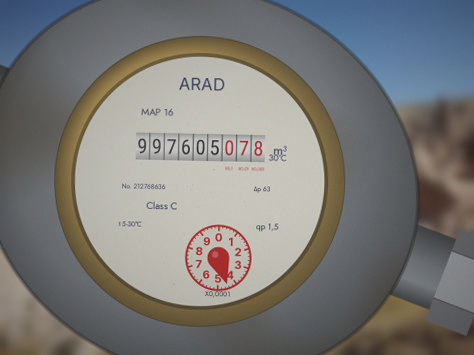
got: 997605.0784 m³
